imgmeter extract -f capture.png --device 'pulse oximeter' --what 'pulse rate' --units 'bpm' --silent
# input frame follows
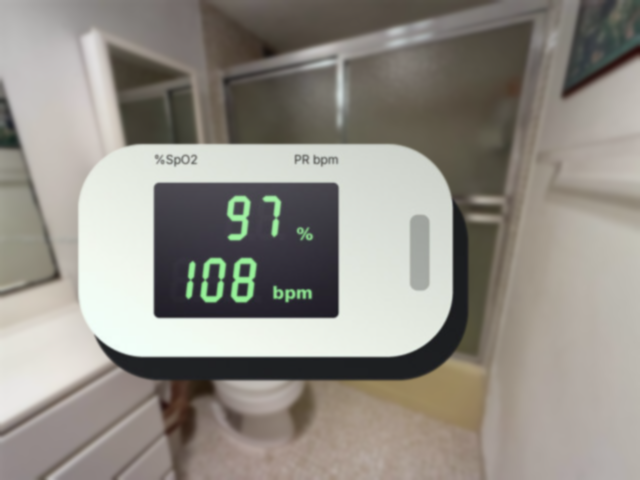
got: 108 bpm
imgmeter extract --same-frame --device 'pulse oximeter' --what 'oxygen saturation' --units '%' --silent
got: 97 %
